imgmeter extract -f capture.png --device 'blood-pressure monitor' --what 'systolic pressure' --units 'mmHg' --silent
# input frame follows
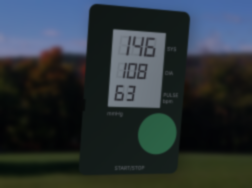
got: 146 mmHg
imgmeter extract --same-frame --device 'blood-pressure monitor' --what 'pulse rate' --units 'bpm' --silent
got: 63 bpm
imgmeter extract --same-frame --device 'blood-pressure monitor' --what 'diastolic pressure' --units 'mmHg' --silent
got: 108 mmHg
